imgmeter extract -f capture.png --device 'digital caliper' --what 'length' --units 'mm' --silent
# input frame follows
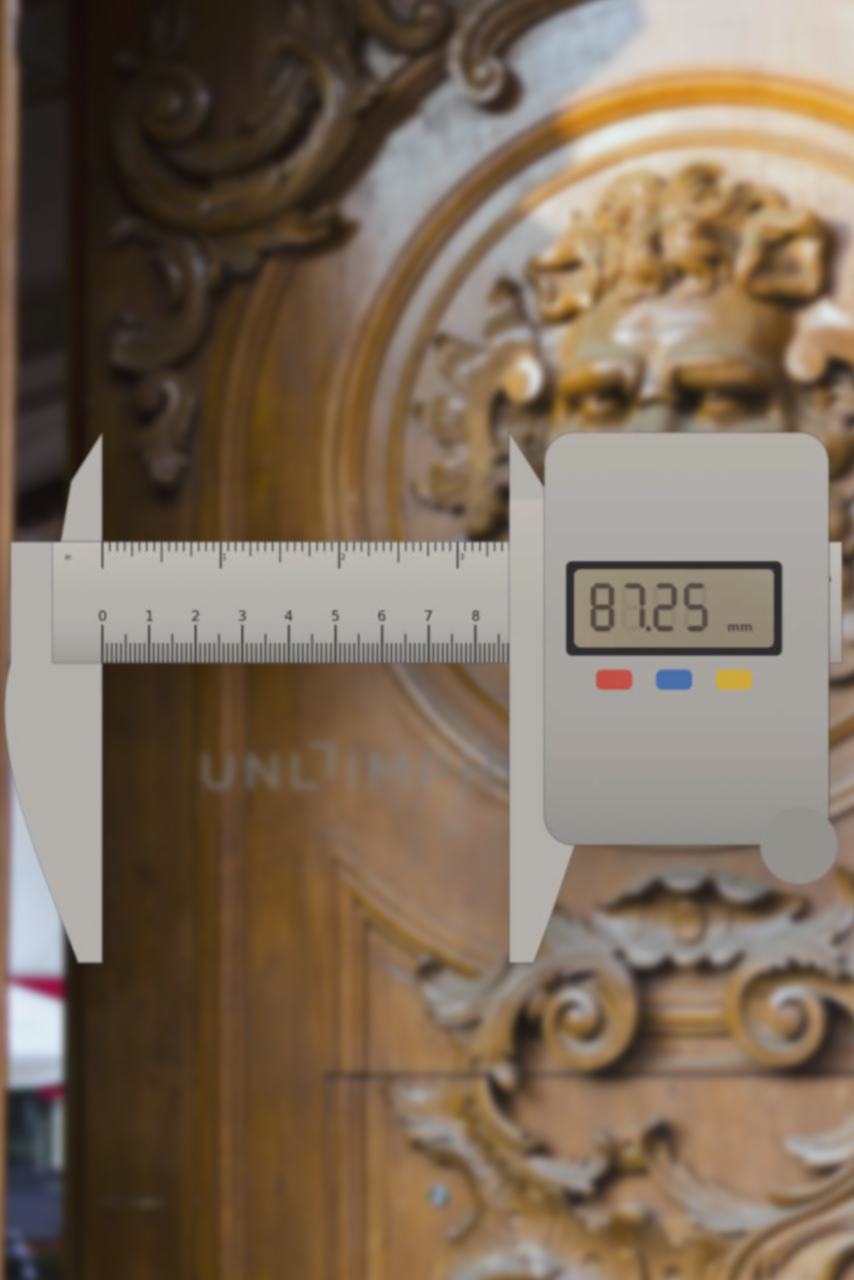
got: 87.25 mm
